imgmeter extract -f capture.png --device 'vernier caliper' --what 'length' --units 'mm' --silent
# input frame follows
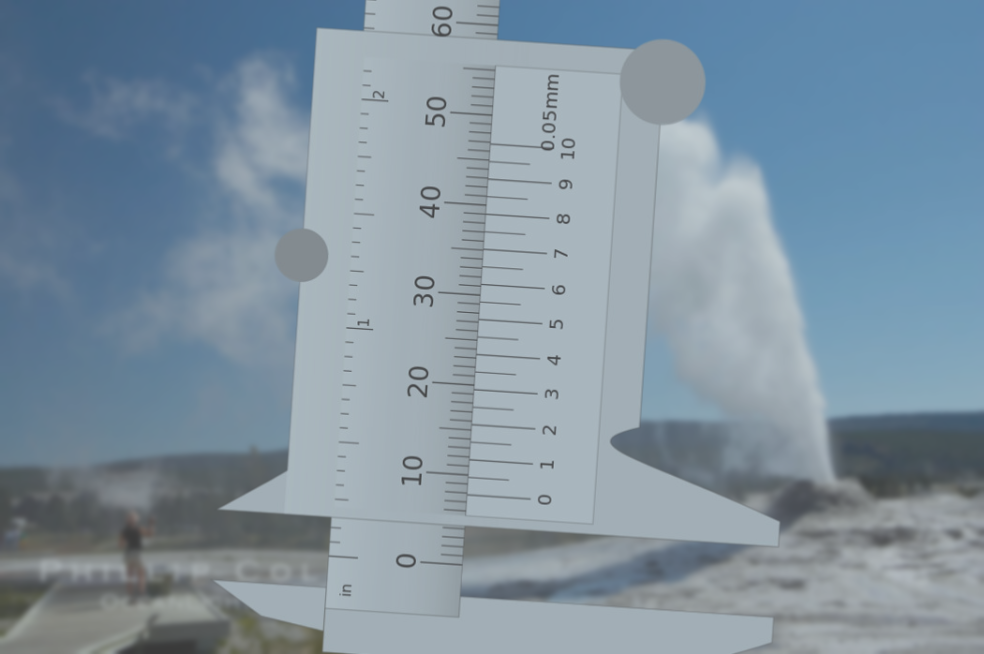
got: 7.8 mm
